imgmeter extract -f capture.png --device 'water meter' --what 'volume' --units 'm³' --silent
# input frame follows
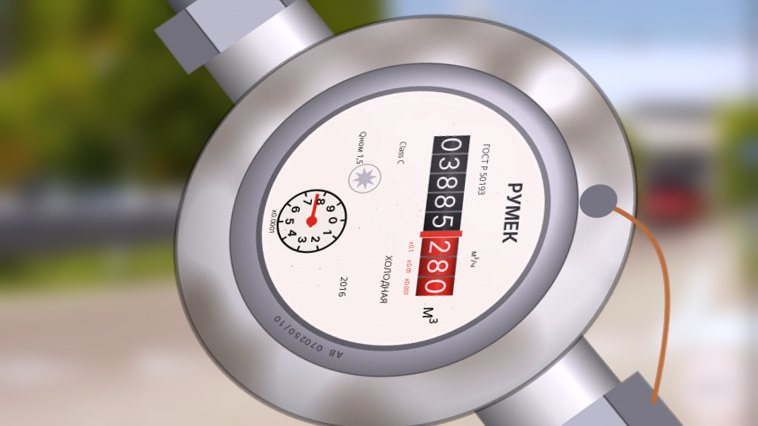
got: 3885.2807 m³
